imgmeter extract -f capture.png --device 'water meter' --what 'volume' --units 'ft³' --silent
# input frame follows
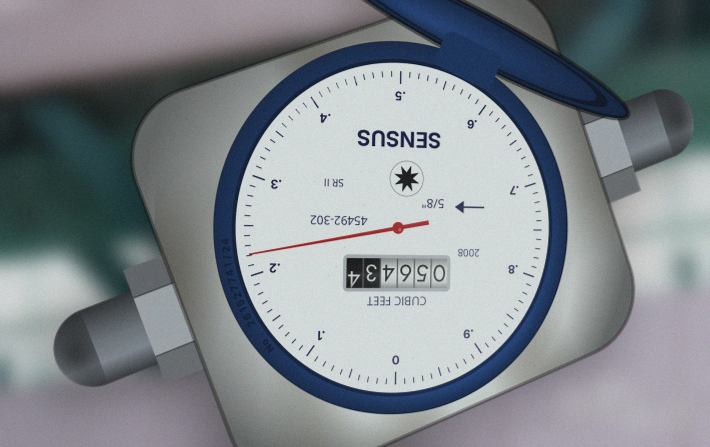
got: 56434.22 ft³
